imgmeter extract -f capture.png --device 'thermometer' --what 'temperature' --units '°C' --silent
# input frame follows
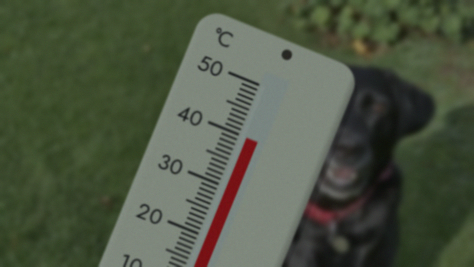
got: 40 °C
